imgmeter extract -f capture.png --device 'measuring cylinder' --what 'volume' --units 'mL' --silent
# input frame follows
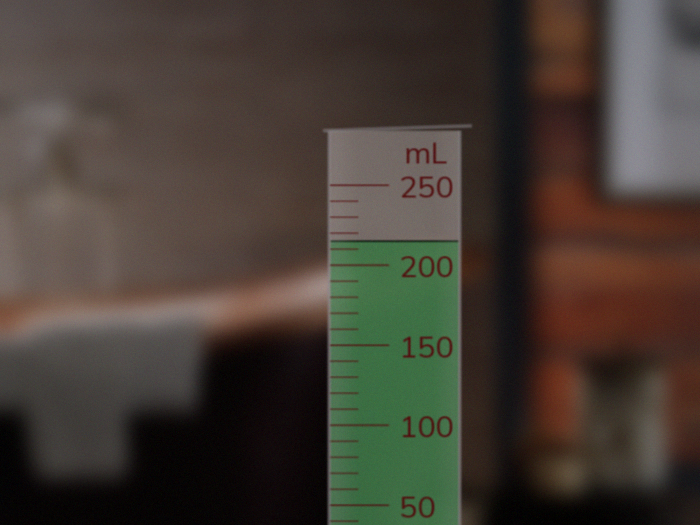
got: 215 mL
